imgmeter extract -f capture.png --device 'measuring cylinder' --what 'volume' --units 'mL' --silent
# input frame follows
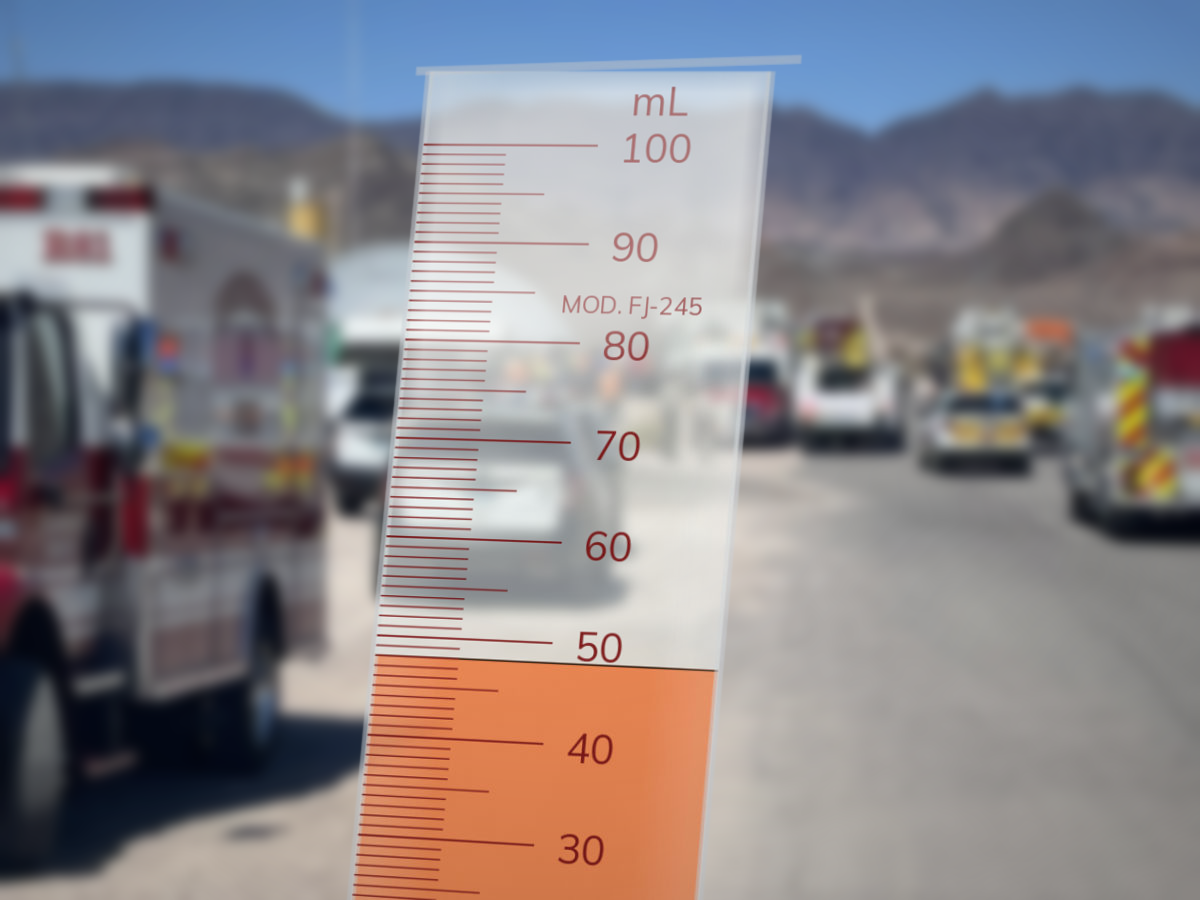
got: 48 mL
